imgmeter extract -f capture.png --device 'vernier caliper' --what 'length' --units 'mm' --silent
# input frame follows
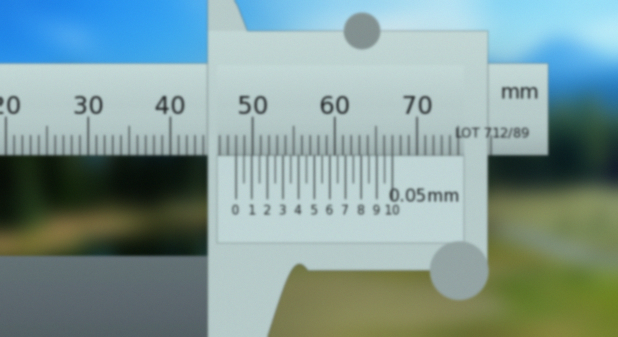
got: 48.0 mm
